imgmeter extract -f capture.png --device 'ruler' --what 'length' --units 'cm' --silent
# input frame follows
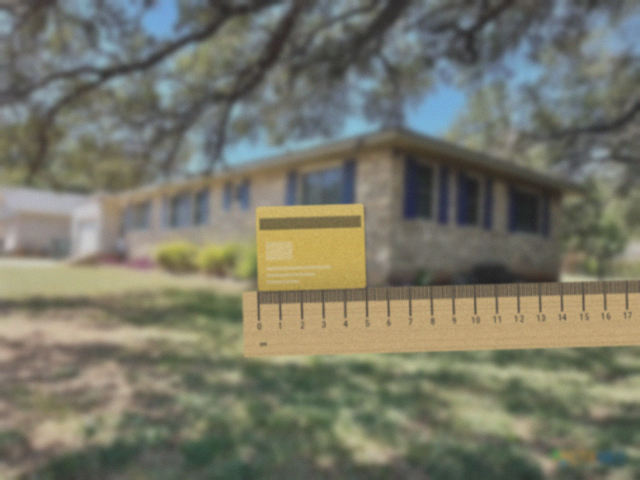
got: 5 cm
